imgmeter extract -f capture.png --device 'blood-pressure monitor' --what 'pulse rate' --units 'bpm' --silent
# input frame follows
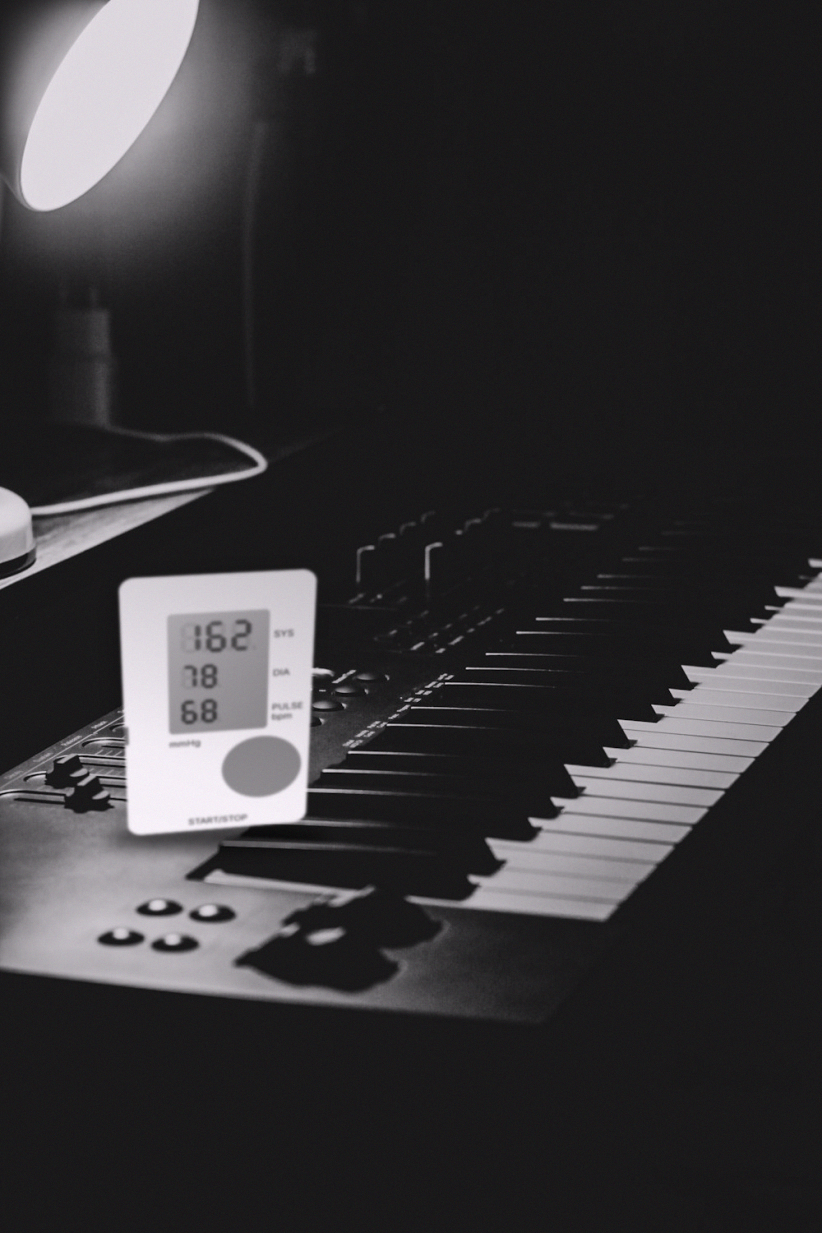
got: 68 bpm
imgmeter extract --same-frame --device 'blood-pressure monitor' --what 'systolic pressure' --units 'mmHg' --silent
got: 162 mmHg
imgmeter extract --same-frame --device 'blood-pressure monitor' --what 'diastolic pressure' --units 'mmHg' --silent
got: 78 mmHg
